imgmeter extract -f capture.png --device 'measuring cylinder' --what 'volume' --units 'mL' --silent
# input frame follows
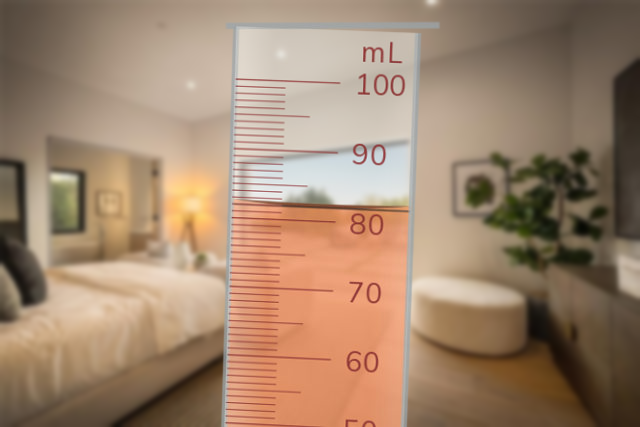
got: 82 mL
